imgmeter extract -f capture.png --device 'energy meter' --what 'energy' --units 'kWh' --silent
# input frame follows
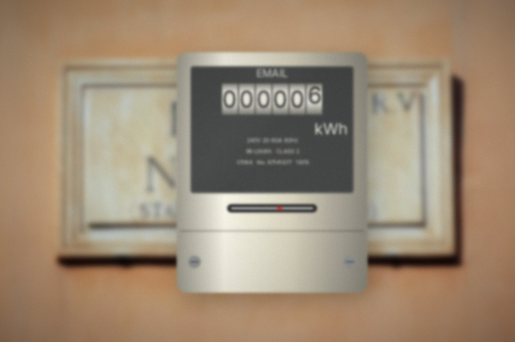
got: 6 kWh
